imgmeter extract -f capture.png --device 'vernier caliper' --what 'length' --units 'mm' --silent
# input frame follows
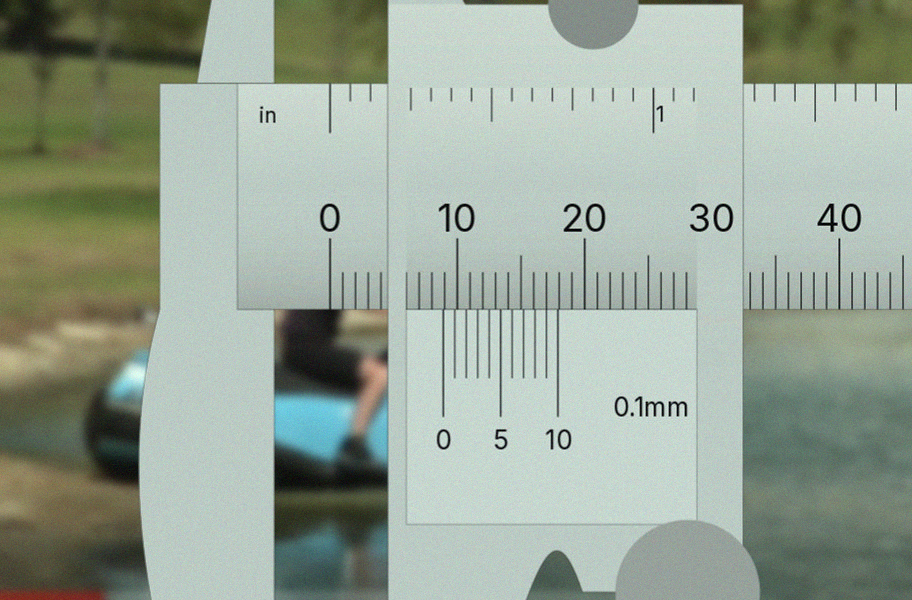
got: 8.9 mm
